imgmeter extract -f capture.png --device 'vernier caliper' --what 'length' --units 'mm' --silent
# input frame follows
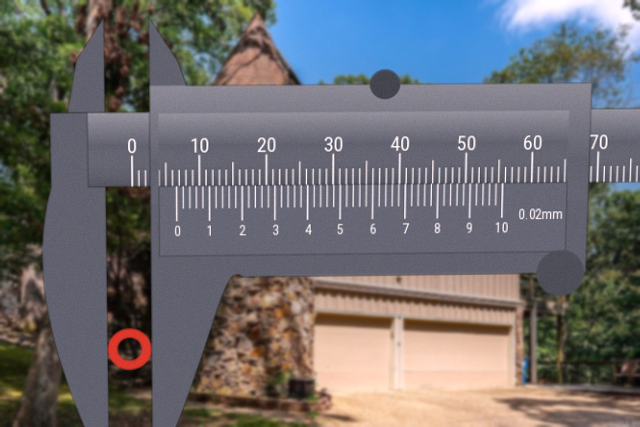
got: 6.6 mm
